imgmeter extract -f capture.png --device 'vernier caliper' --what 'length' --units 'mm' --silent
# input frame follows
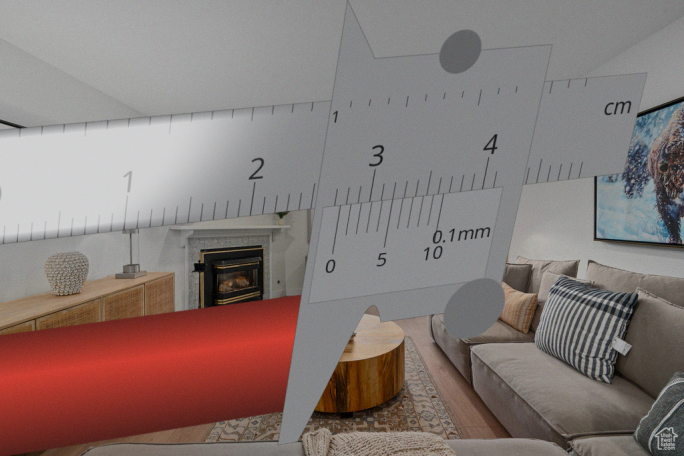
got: 27.5 mm
